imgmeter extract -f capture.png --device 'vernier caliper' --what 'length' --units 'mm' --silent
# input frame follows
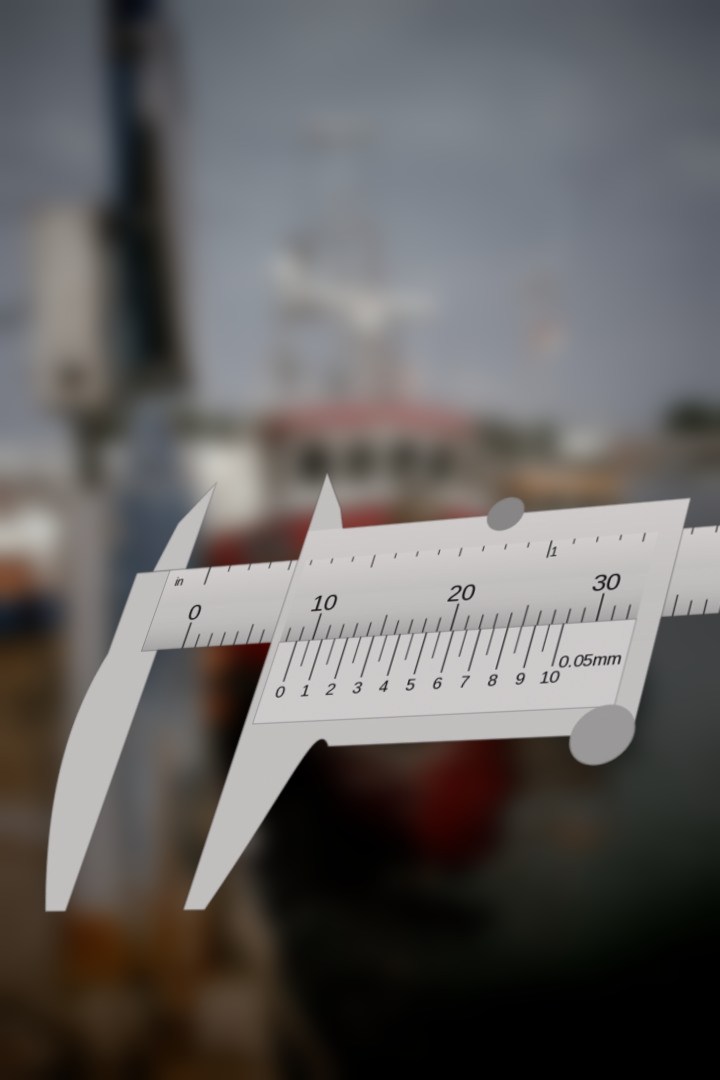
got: 8.8 mm
